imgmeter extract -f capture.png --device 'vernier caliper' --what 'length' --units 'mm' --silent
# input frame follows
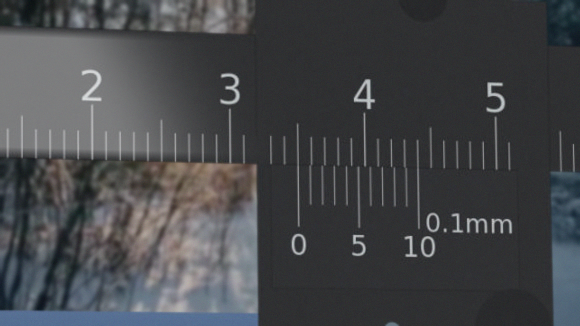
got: 35.0 mm
